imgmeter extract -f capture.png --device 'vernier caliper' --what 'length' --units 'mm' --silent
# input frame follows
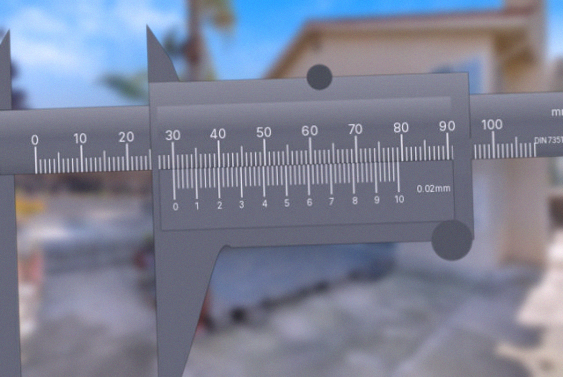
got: 30.0 mm
